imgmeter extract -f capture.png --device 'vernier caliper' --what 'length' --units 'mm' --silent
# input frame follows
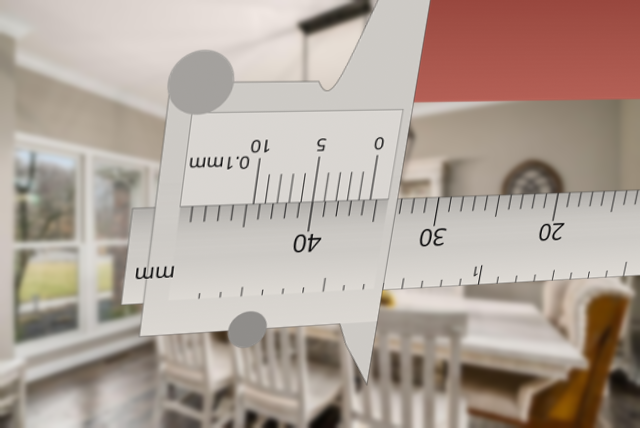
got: 35.5 mm
